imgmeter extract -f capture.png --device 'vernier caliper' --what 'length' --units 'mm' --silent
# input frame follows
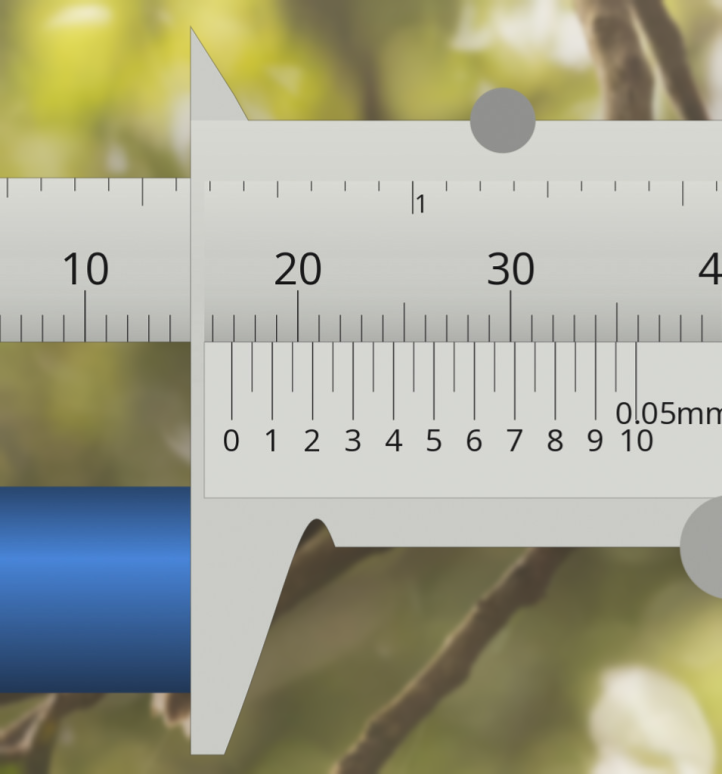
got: 16.90 mm
